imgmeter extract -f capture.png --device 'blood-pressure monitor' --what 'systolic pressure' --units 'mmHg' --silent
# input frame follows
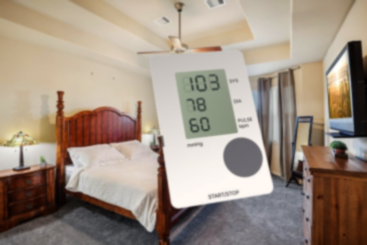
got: 103 mmHg
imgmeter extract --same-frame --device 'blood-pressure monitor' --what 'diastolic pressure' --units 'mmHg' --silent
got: 78 mmHg
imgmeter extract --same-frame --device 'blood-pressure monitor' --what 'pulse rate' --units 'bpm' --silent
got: 60 bpm
